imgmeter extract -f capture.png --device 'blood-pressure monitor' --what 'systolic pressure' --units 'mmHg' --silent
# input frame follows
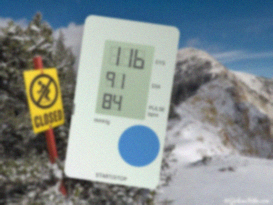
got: 116 mmHg
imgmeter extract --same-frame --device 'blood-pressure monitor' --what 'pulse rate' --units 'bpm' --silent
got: 84 bpm
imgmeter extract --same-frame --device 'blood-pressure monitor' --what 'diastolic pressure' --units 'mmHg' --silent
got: 91 mmHg
